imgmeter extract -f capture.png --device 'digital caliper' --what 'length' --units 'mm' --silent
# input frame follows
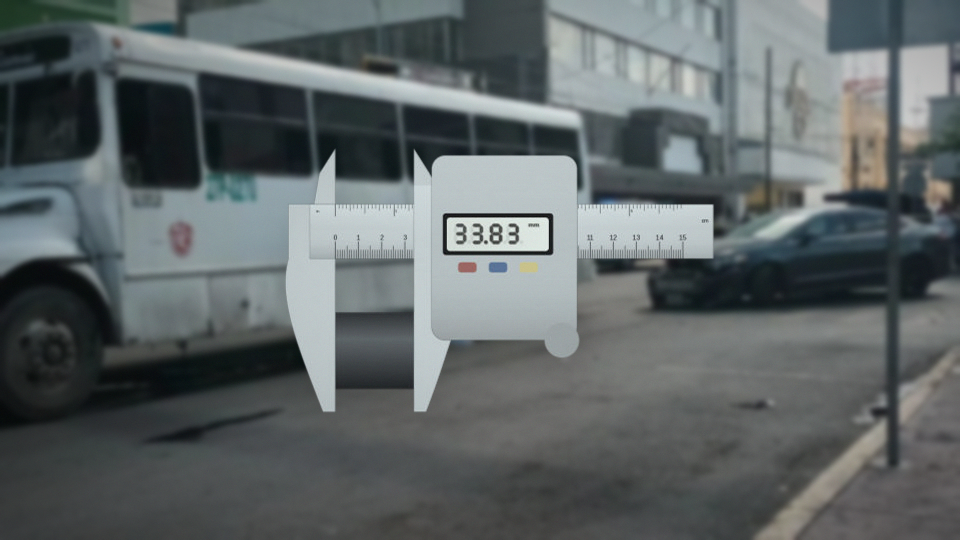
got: 33.83 mm
